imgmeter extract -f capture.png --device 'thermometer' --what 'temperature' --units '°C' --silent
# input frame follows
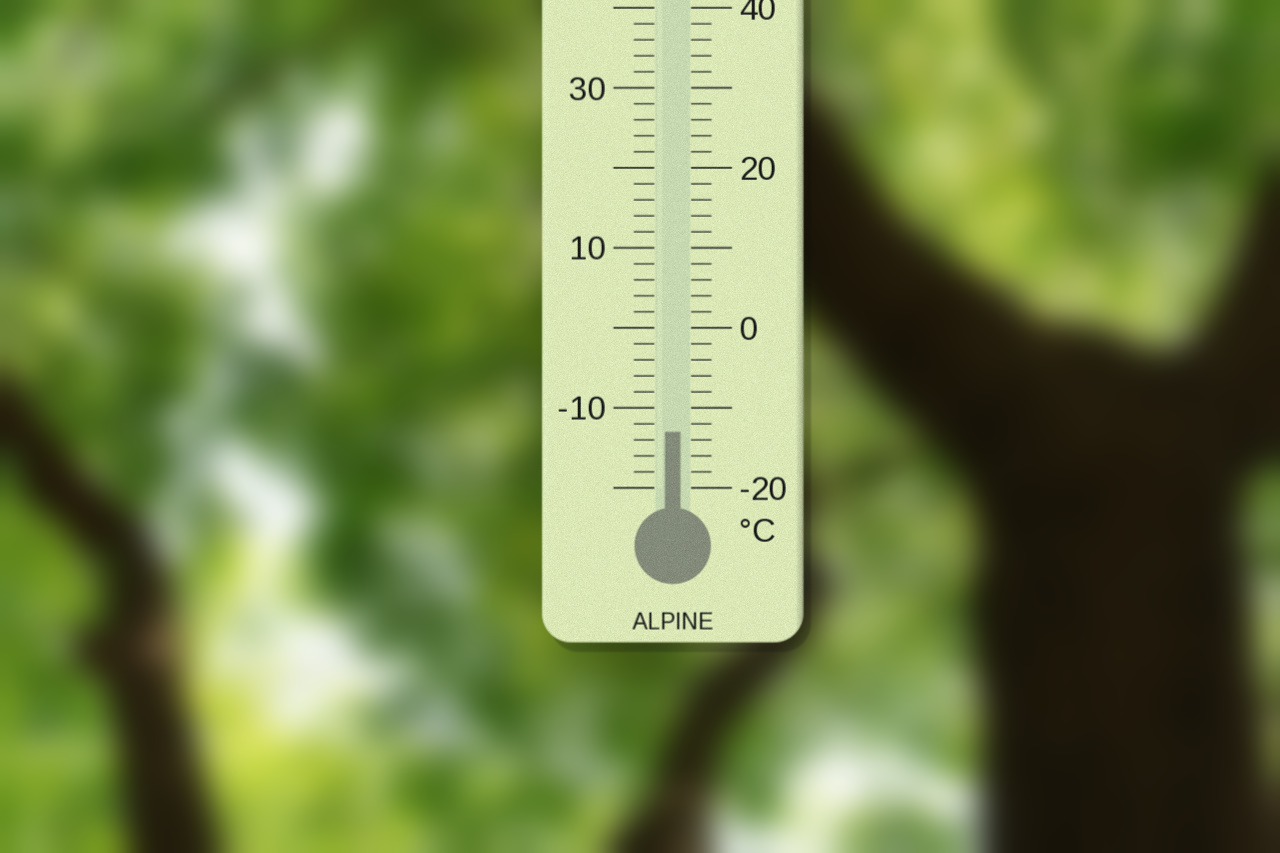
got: -13 °C
